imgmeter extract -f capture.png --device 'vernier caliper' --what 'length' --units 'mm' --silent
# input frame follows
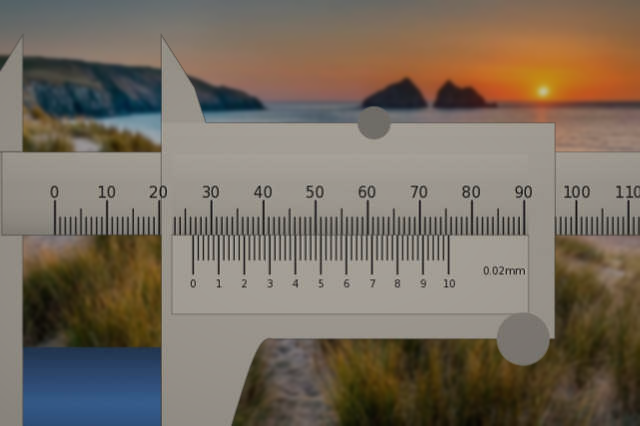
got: 26.5 mm
